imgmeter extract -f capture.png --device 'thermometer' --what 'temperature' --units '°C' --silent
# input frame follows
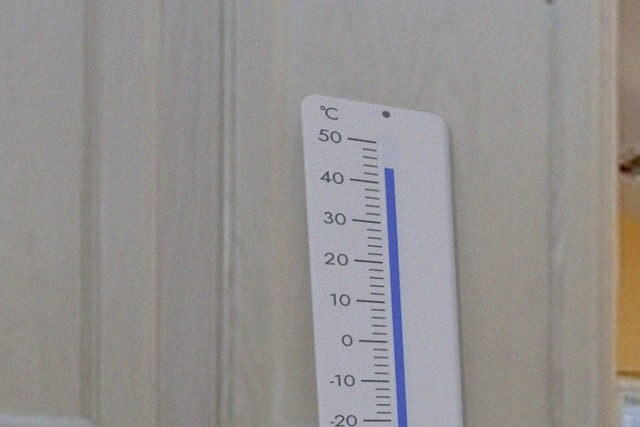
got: 44 °C
